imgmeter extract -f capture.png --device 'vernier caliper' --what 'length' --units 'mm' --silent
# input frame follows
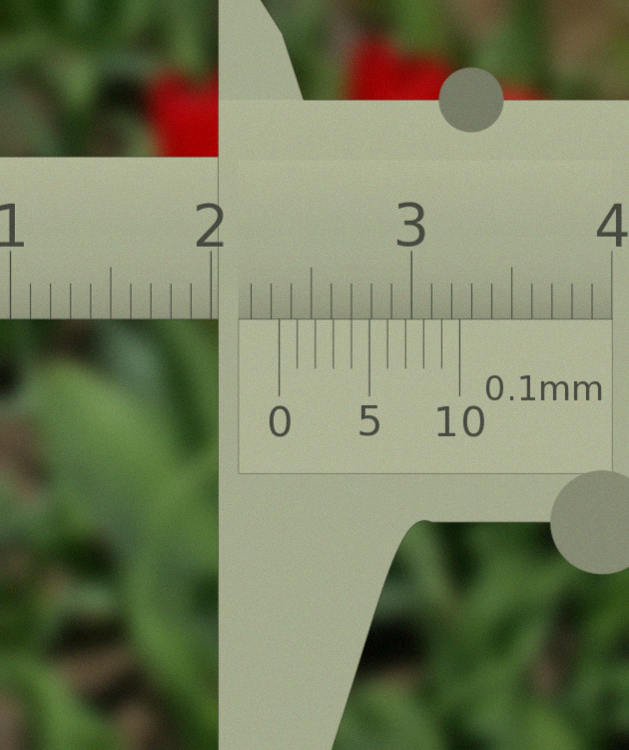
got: 23.4 mm
